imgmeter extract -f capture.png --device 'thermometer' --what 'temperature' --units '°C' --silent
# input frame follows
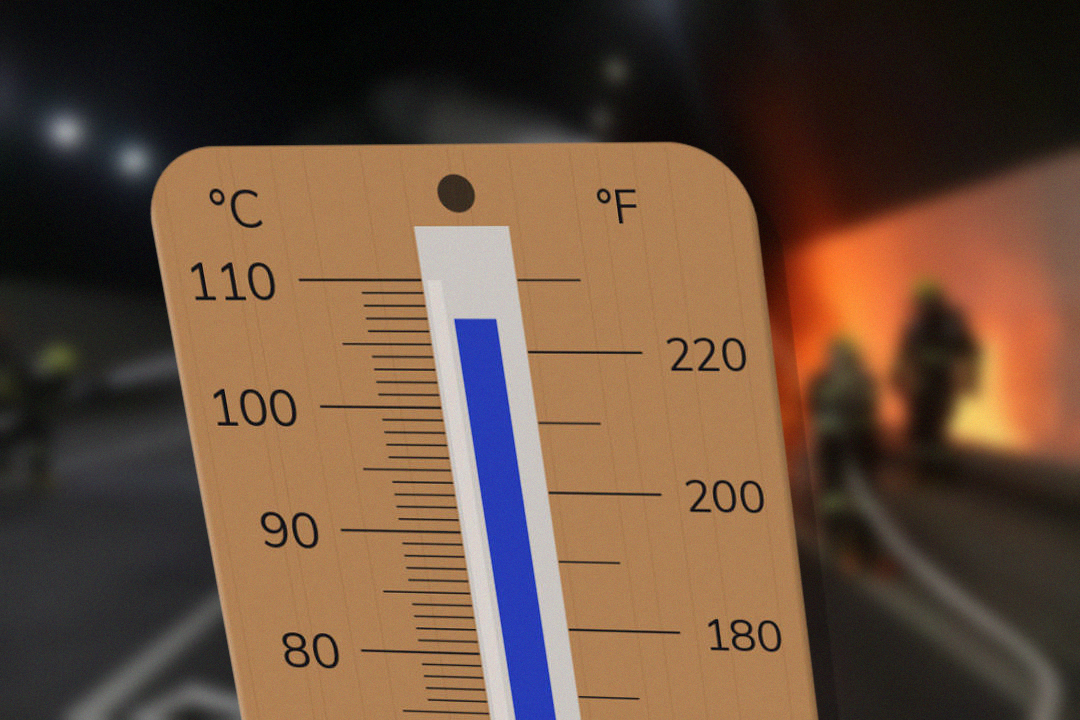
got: 107 °C
